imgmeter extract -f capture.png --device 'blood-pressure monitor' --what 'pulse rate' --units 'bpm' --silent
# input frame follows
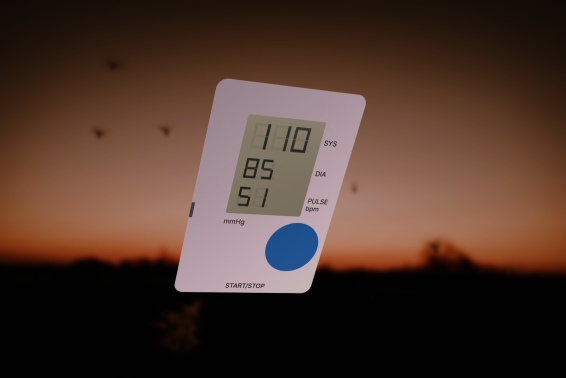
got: 51 bpm
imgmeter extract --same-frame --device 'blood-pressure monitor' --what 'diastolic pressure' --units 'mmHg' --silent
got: 85 mmHg
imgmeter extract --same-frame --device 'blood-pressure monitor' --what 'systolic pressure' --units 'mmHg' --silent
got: 110 mmHg
